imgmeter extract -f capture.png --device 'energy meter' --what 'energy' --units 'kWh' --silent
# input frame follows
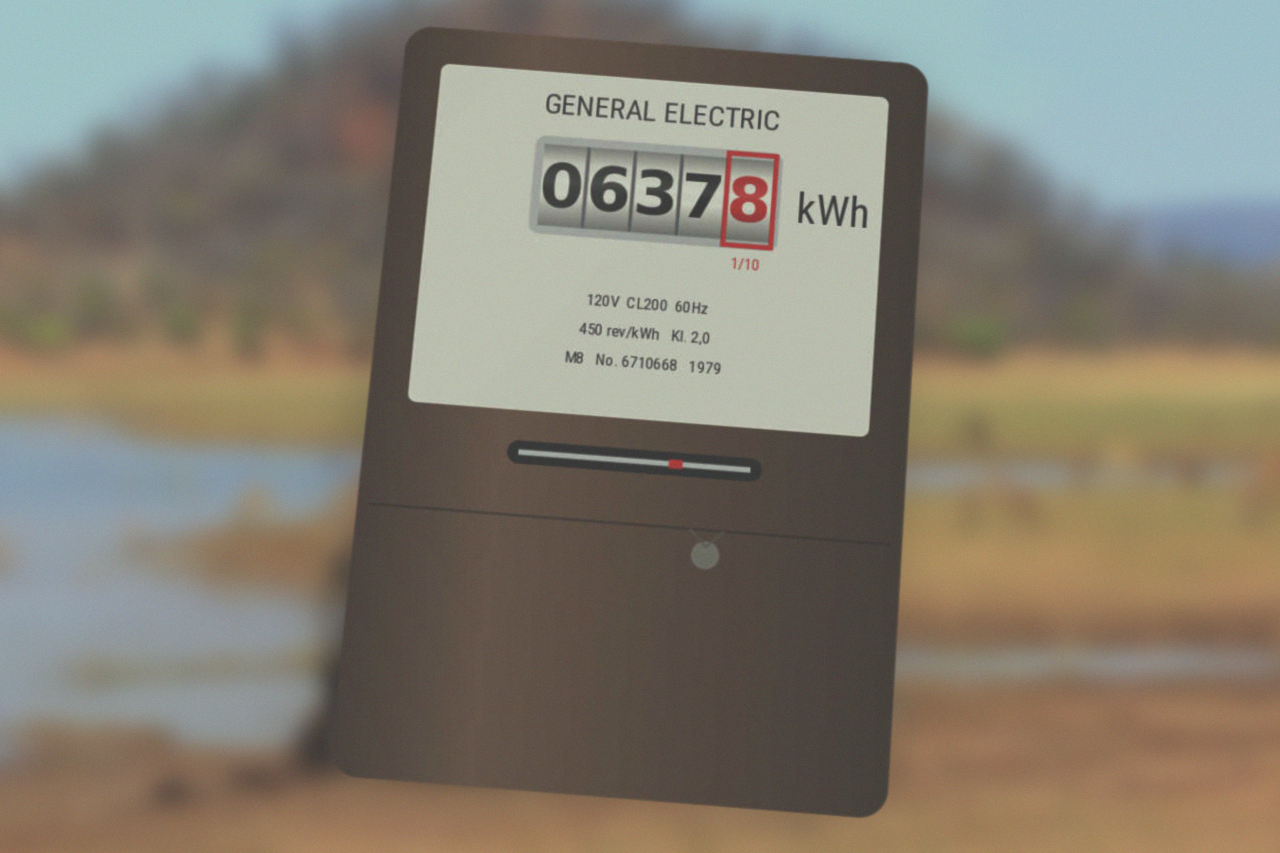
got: 637.8 kWh
